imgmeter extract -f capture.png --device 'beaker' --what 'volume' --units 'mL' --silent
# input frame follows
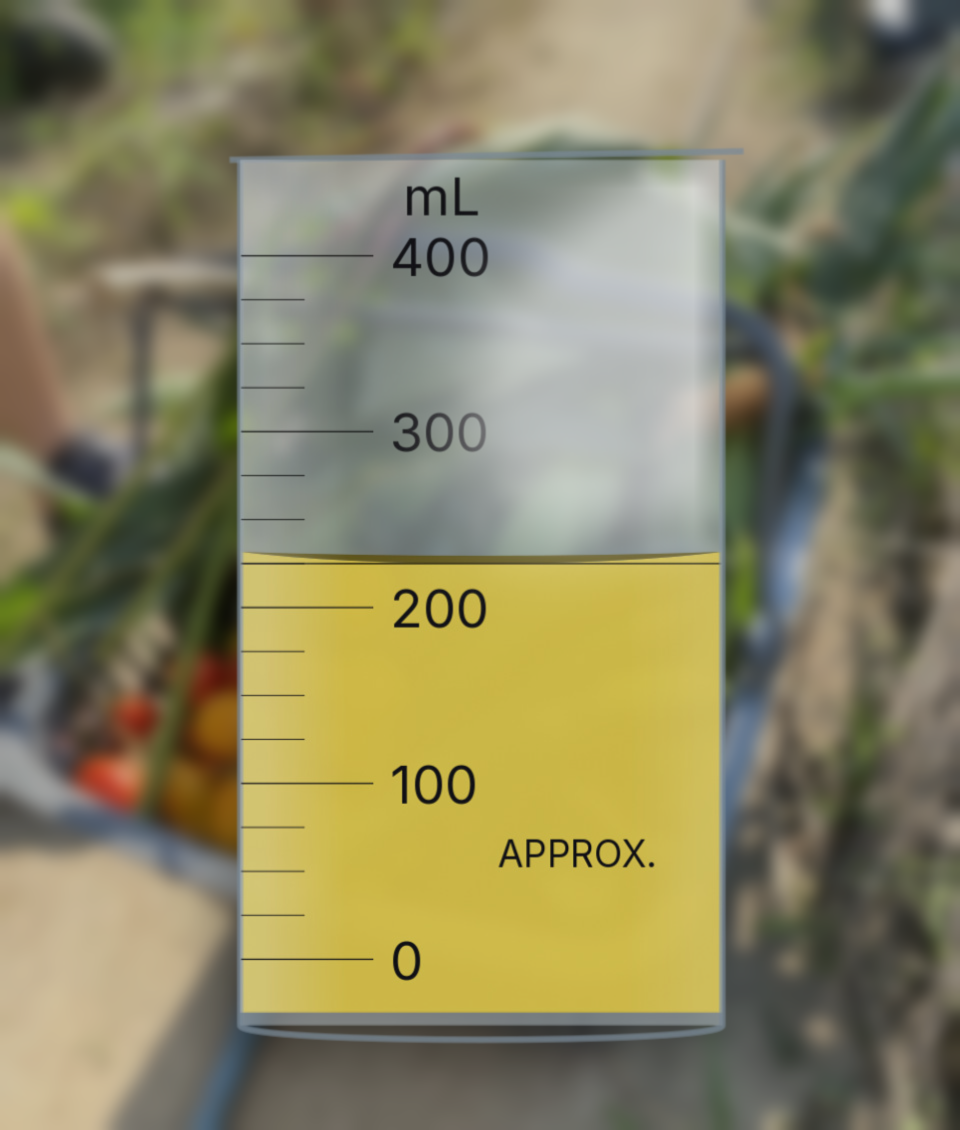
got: 225 mL
